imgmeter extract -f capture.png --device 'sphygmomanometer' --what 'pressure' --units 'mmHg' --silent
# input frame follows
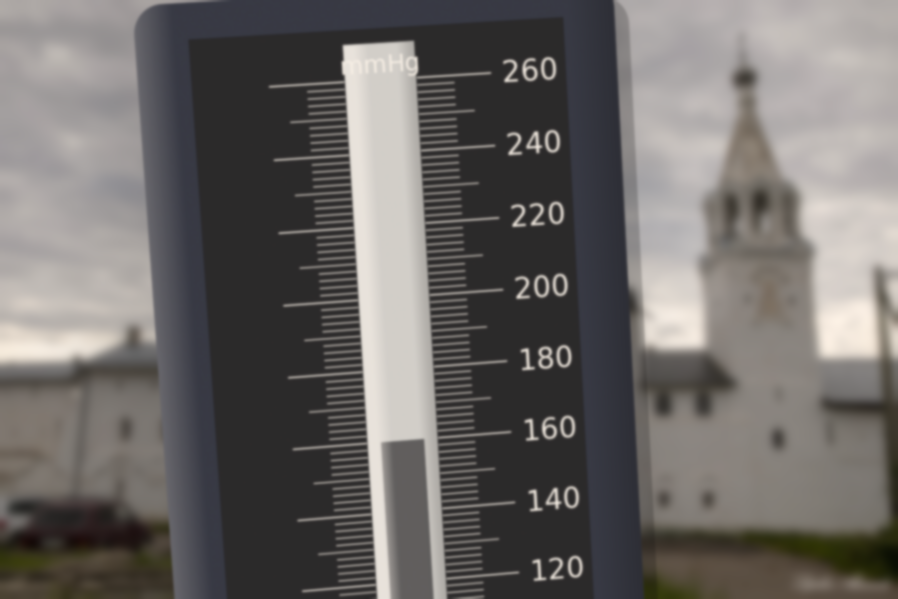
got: 160 mmHg
